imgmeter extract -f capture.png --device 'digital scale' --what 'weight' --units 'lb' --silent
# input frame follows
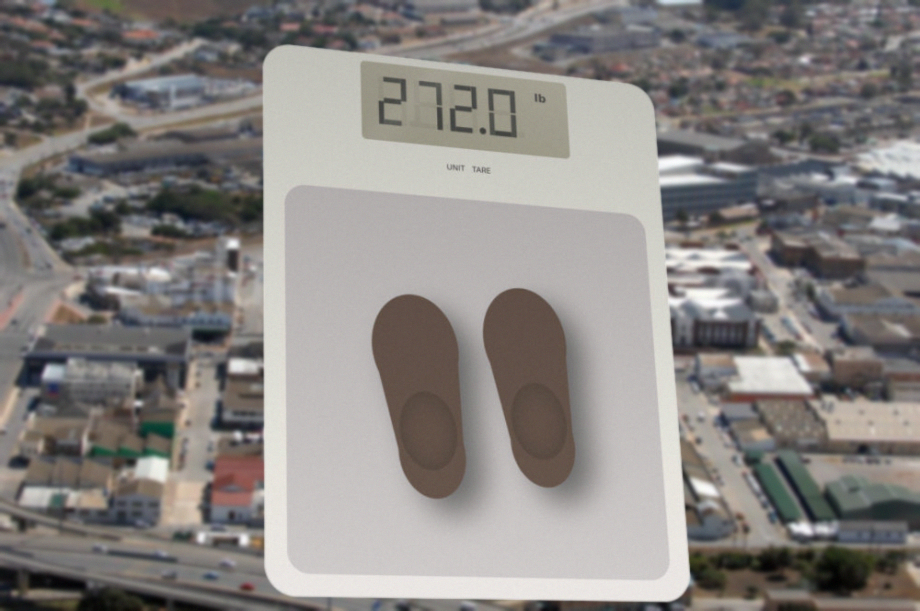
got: 272.0 lb
